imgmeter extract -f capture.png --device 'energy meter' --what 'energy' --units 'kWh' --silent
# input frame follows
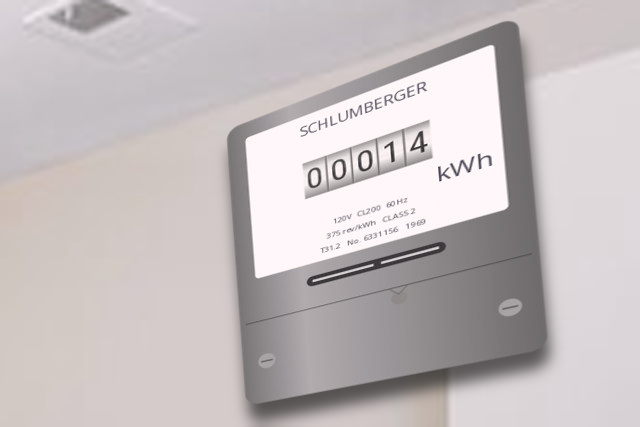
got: 14 kWh
